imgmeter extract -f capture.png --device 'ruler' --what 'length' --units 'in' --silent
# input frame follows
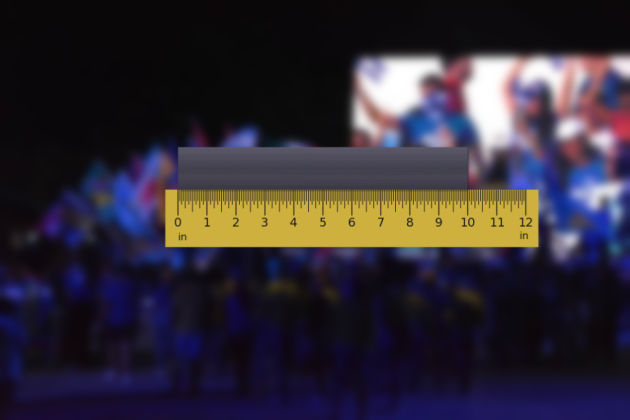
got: 10 in
